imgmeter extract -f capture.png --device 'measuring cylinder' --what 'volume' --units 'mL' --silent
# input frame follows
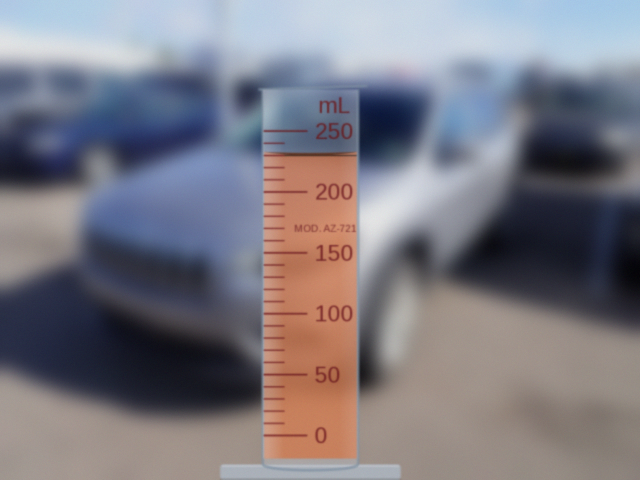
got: 230 mL
